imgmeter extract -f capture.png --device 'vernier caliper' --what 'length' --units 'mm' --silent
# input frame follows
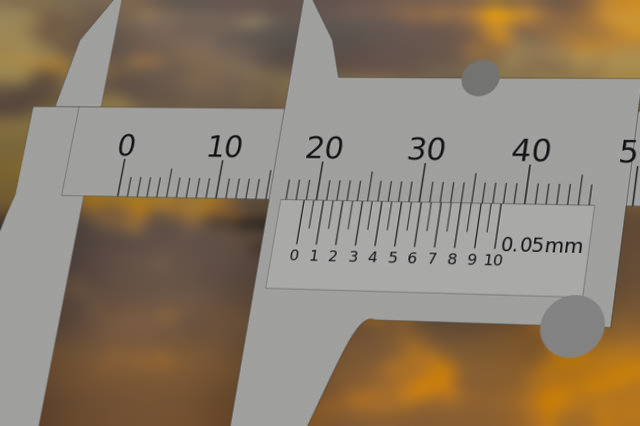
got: 18.8 mm
